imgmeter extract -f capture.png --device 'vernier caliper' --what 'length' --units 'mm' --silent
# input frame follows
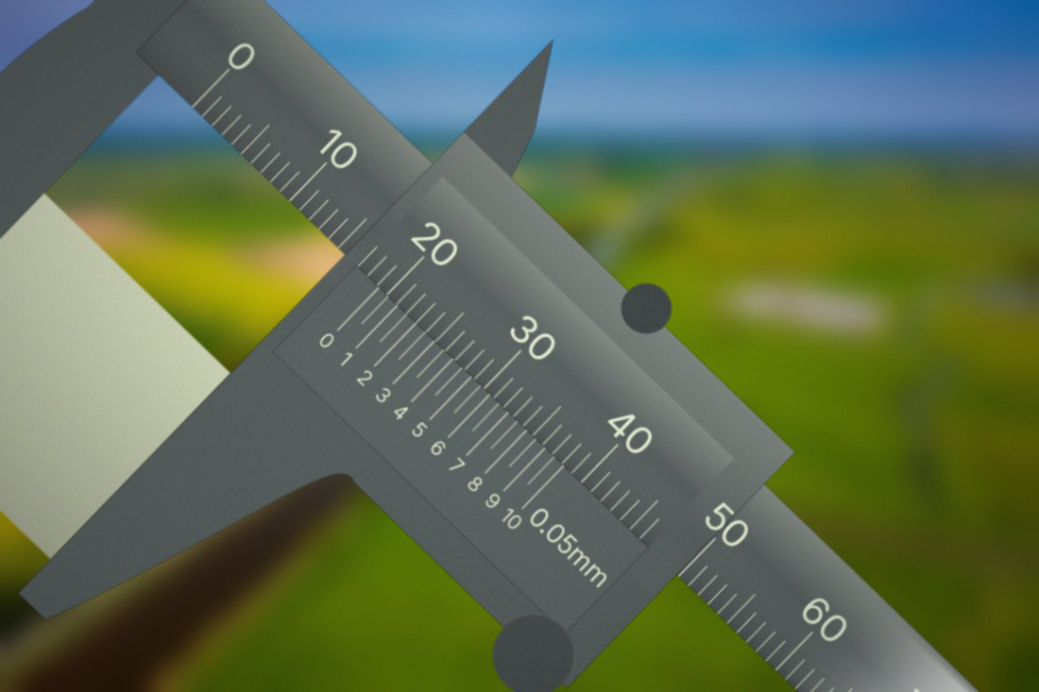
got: 19.2 mm
